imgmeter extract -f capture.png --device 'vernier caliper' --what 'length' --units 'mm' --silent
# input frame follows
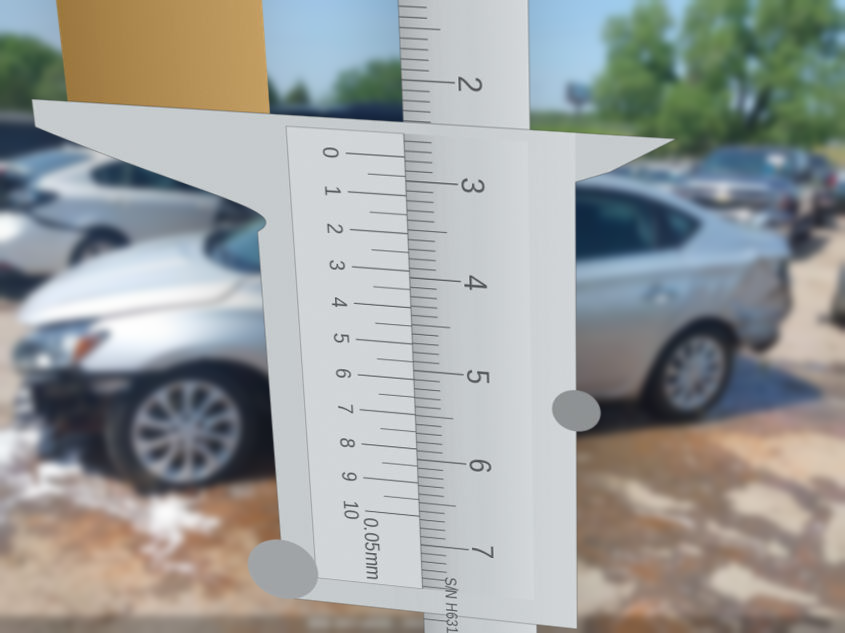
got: 27.6 mm
